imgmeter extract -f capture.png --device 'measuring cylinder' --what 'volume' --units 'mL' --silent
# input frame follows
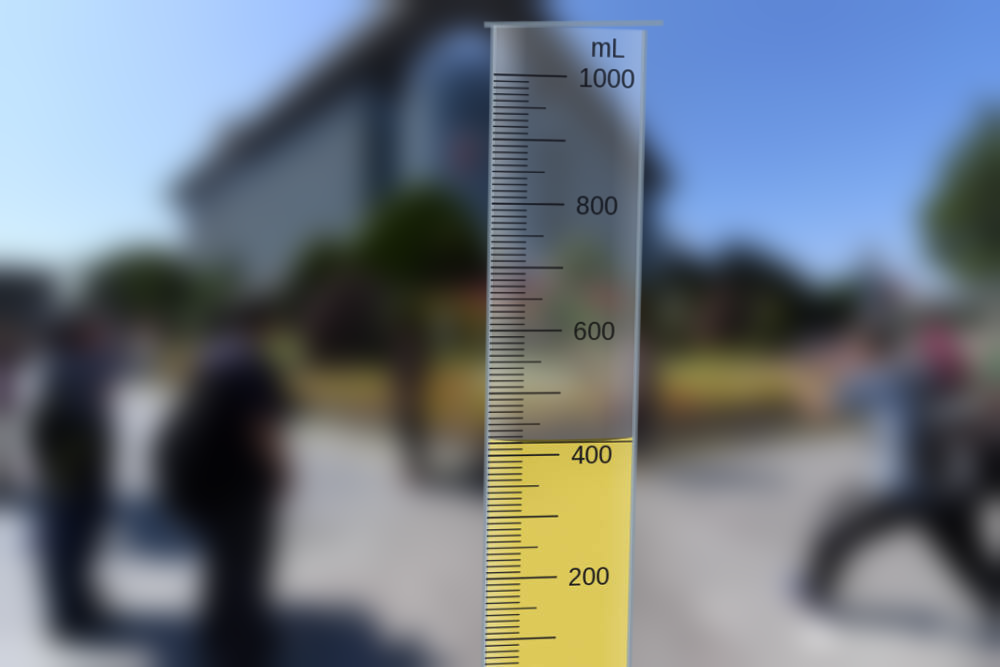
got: 420 mL
